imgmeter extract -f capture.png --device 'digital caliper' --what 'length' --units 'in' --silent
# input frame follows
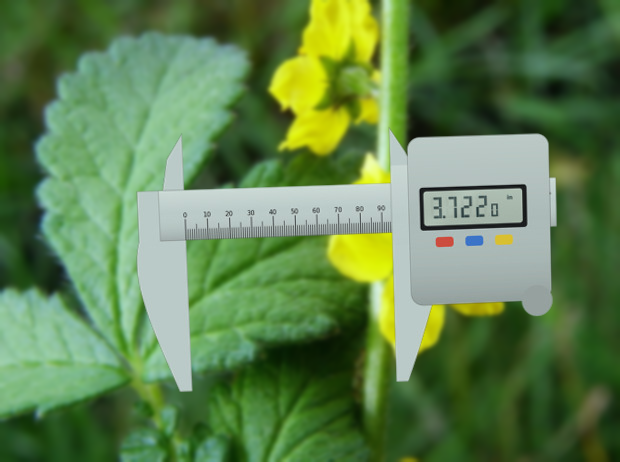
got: 3.7220 in
